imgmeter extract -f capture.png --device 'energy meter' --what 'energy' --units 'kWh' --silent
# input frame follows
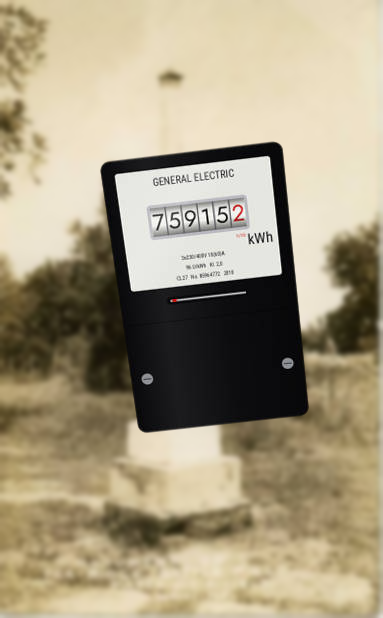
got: 75915.2 kWh
